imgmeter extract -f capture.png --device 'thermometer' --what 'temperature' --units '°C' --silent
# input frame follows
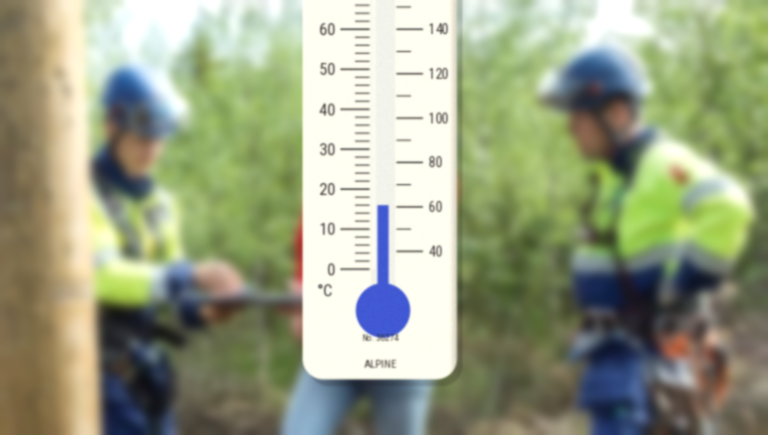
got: 16 °C
